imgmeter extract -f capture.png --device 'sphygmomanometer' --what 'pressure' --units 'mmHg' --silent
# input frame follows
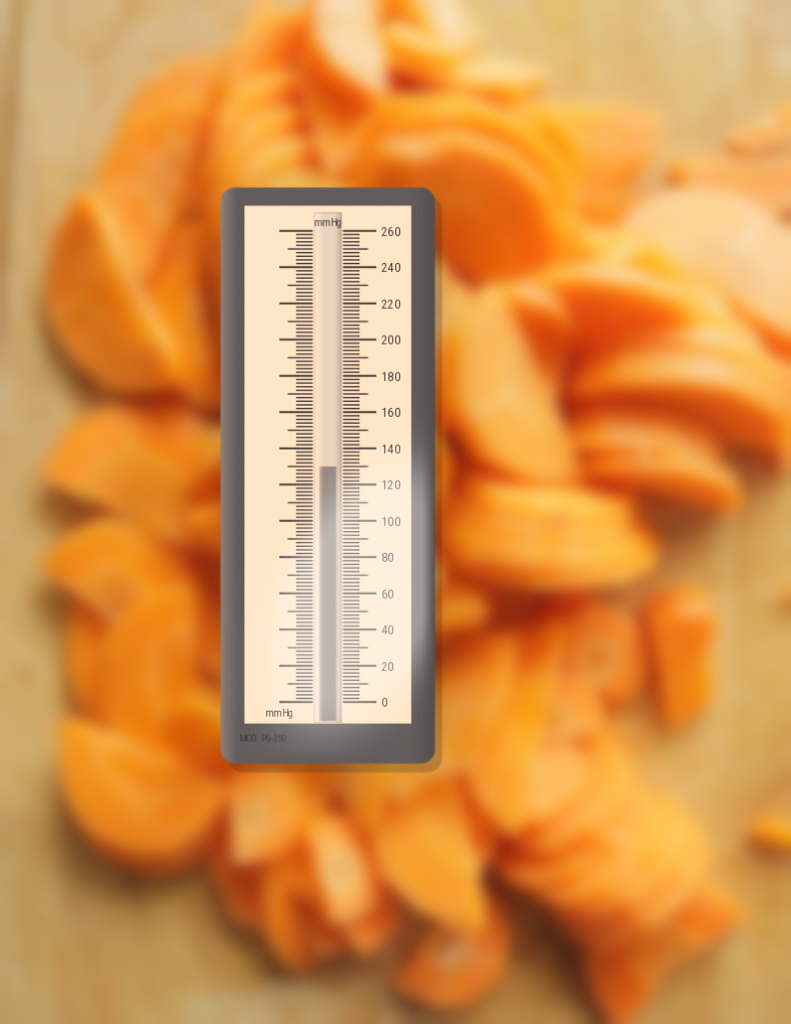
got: 130 mmHg
